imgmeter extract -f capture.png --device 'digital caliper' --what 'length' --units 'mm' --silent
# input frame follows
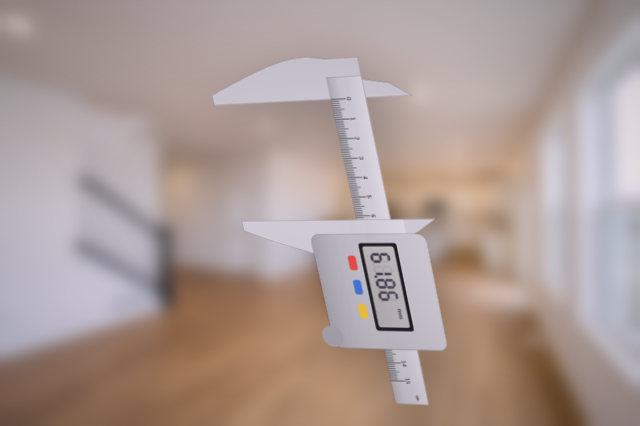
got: 61.86 mm
